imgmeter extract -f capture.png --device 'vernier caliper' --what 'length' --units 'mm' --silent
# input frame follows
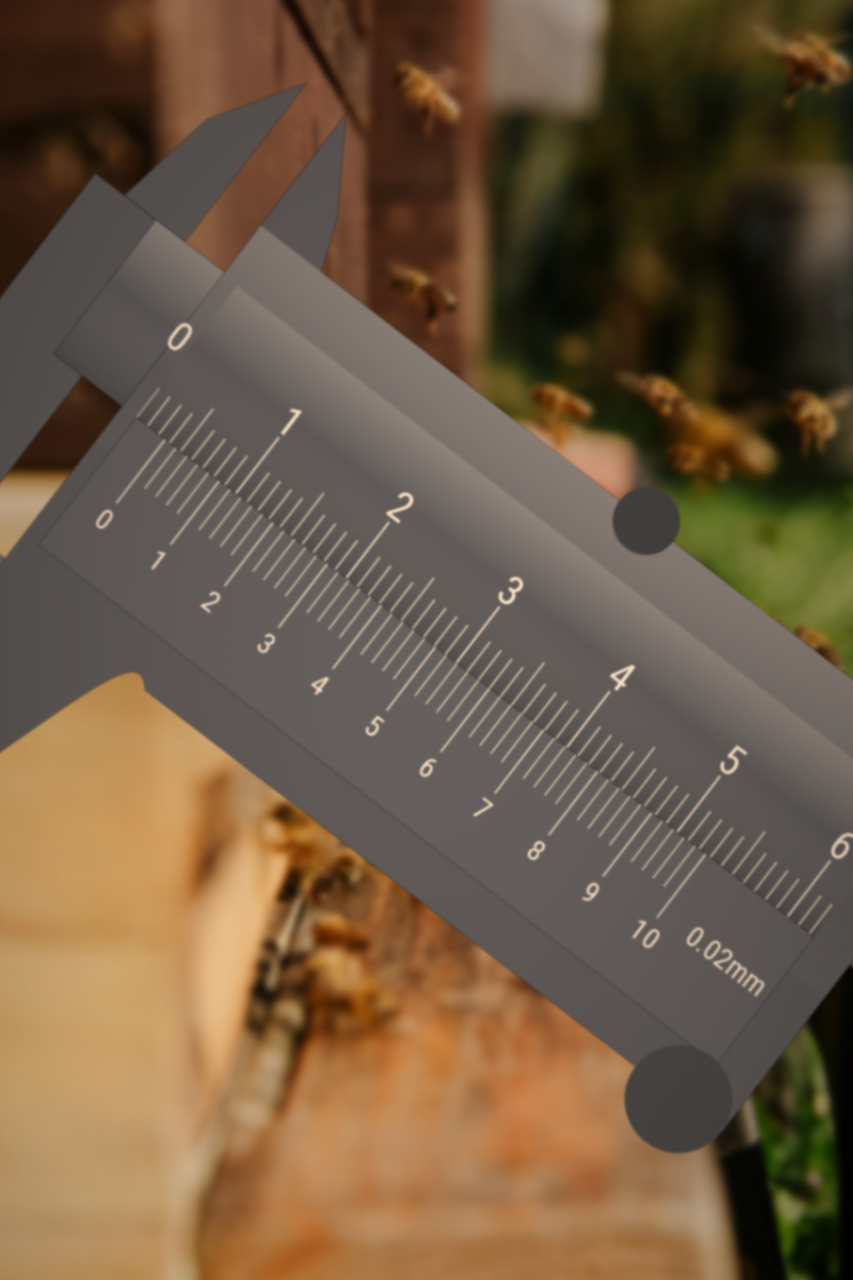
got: 3.6 mm
